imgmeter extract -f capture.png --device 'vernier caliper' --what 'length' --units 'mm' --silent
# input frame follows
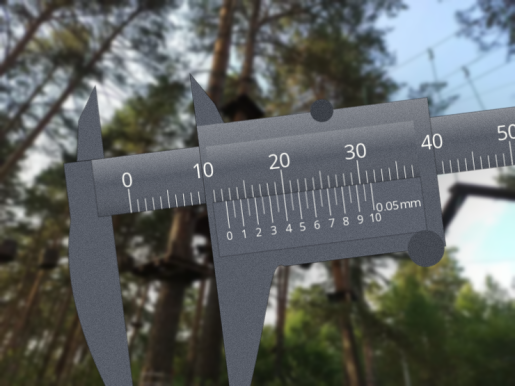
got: 12.4 mm
